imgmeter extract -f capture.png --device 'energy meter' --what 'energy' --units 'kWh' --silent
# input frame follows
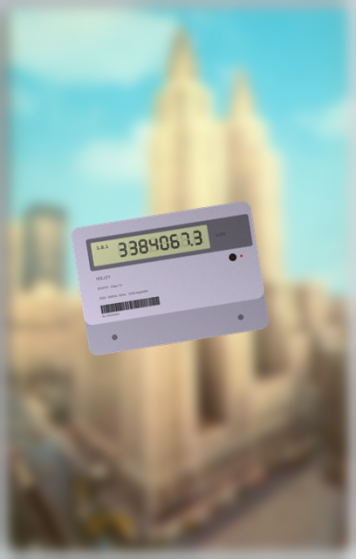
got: 3384067.3 kWh
